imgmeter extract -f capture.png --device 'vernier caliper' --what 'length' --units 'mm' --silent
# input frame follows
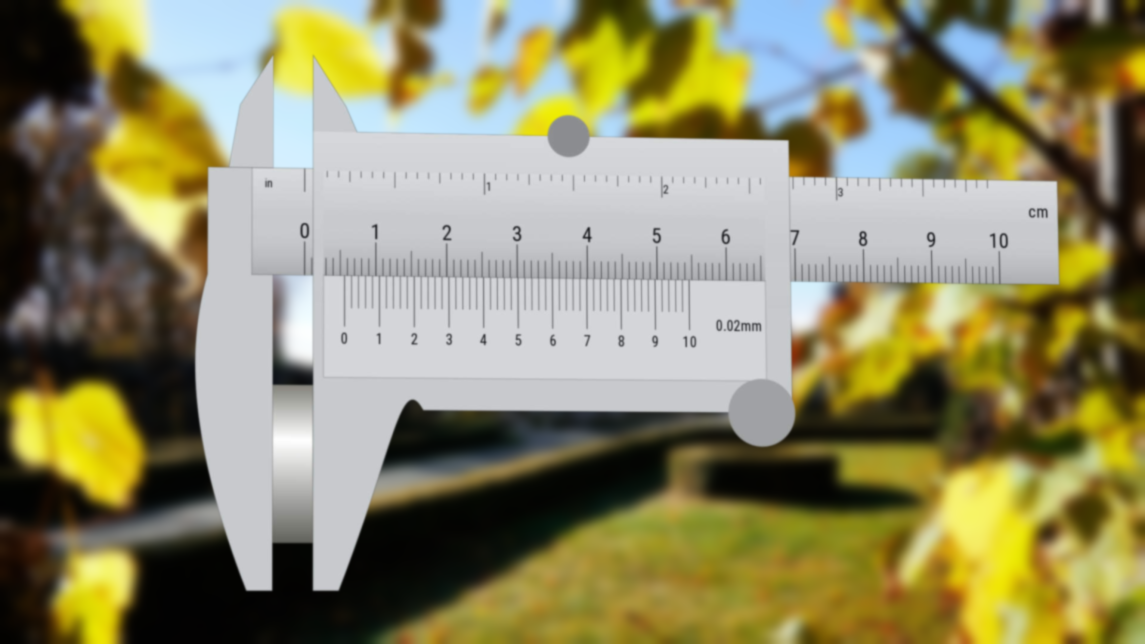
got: 5.6 mm
